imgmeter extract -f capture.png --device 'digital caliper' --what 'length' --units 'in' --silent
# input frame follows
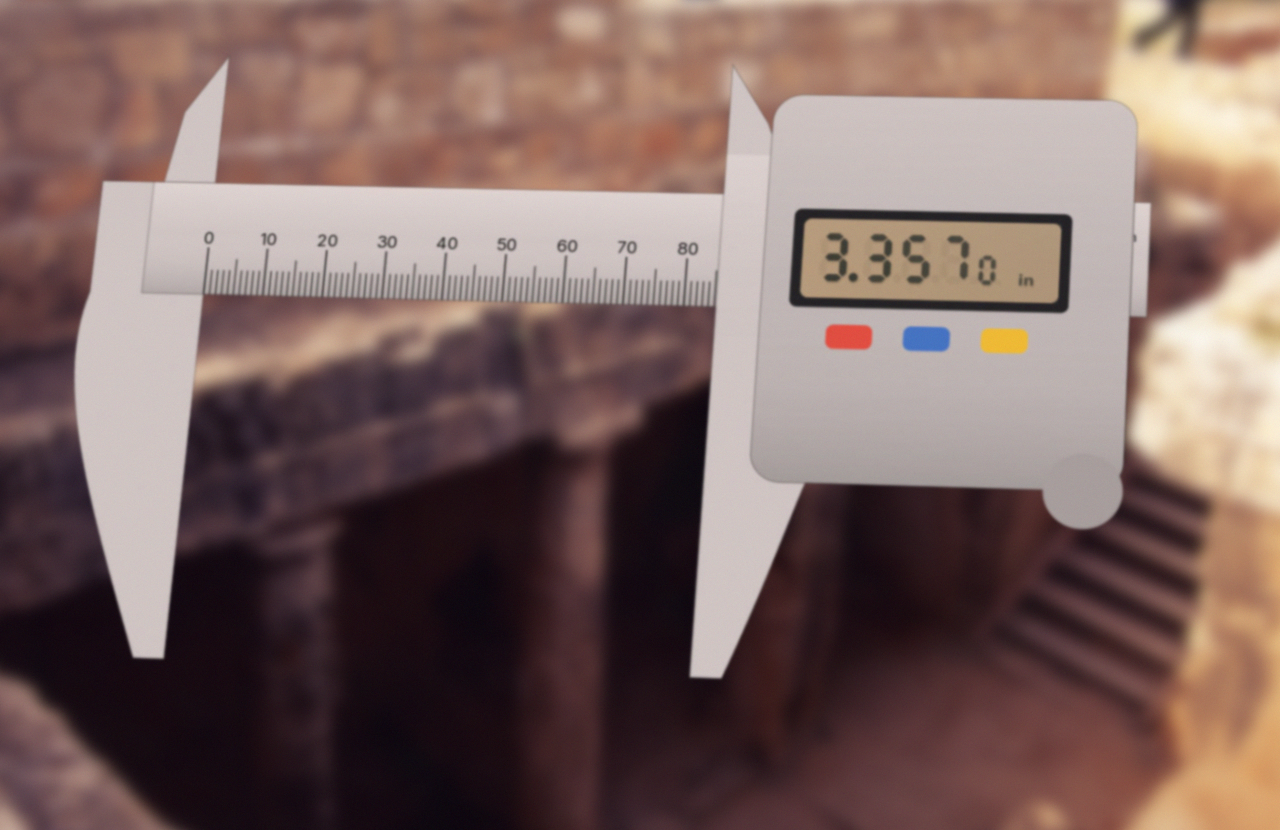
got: 3.3570 in
